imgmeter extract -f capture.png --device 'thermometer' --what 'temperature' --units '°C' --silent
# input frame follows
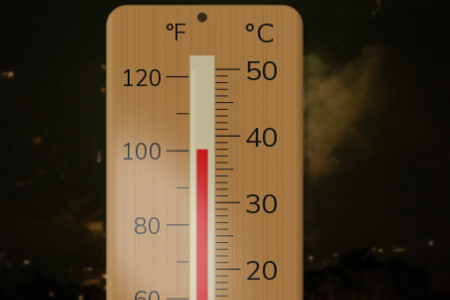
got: 38 °C
